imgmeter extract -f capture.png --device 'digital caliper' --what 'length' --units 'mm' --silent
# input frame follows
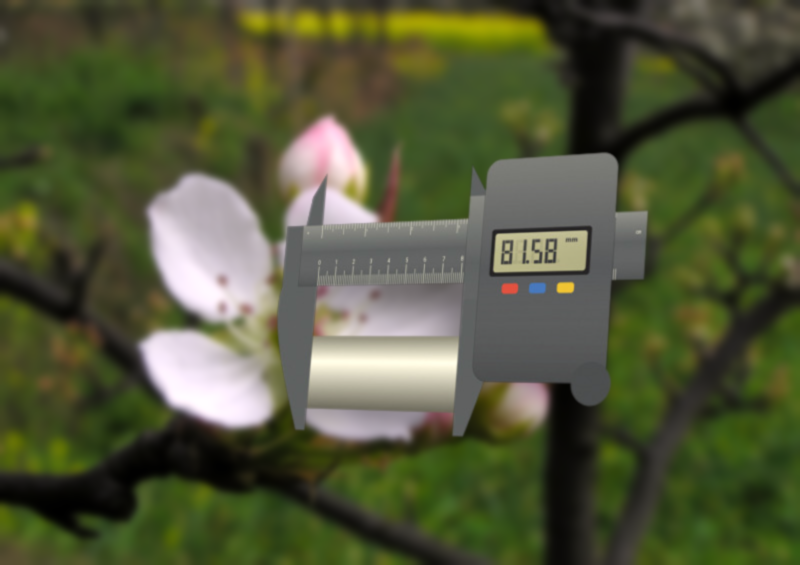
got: 81.58 mm
